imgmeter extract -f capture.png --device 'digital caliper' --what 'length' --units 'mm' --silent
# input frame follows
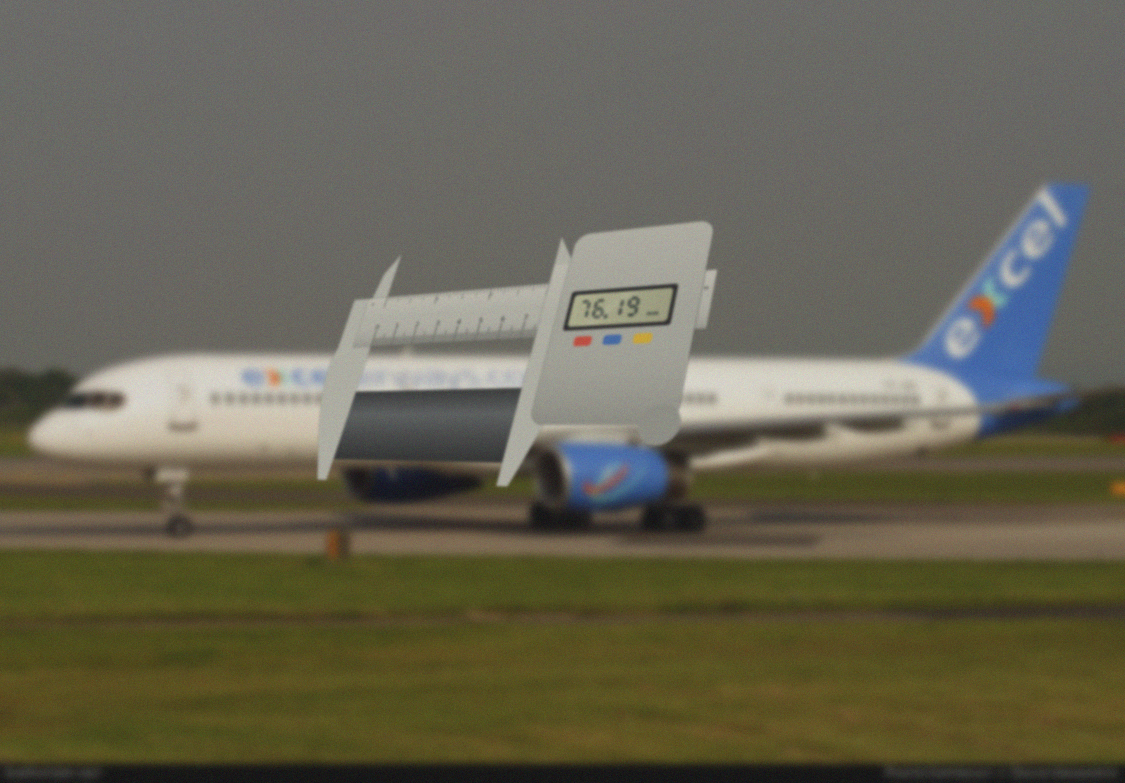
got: 76.19 mm
